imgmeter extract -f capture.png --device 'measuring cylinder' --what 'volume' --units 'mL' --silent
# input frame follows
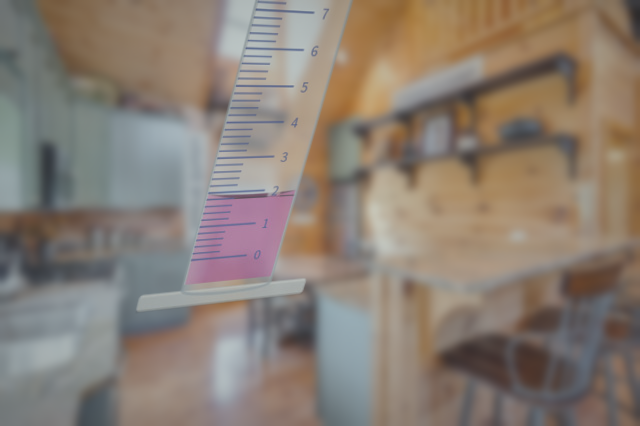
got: 1.8 mL
